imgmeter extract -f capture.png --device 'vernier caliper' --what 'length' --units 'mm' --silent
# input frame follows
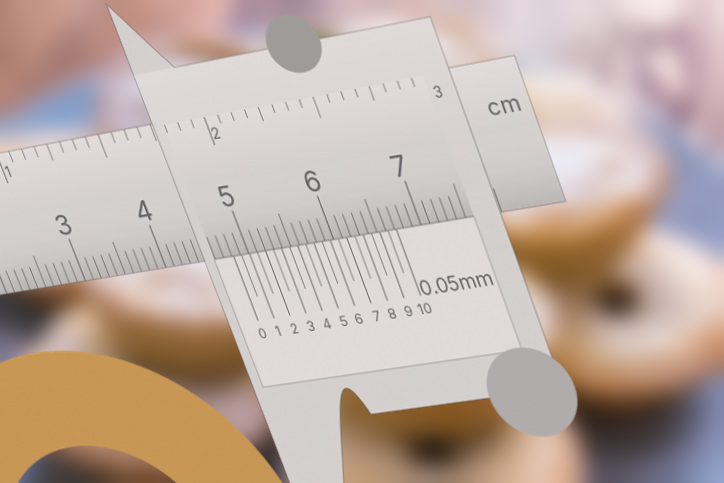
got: 48.2 mm
